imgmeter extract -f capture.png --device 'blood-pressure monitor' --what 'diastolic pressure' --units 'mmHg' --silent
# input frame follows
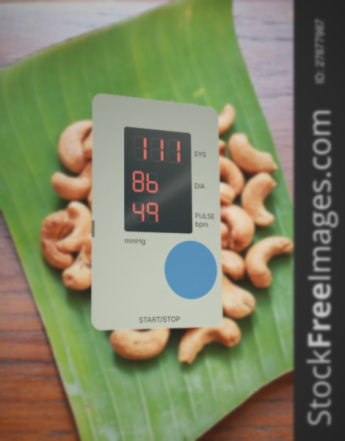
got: 86 mmHg
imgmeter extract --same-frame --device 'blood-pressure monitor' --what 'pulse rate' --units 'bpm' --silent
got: 49 bpm
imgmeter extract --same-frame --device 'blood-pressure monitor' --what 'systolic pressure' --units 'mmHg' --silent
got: 111 mmHg
